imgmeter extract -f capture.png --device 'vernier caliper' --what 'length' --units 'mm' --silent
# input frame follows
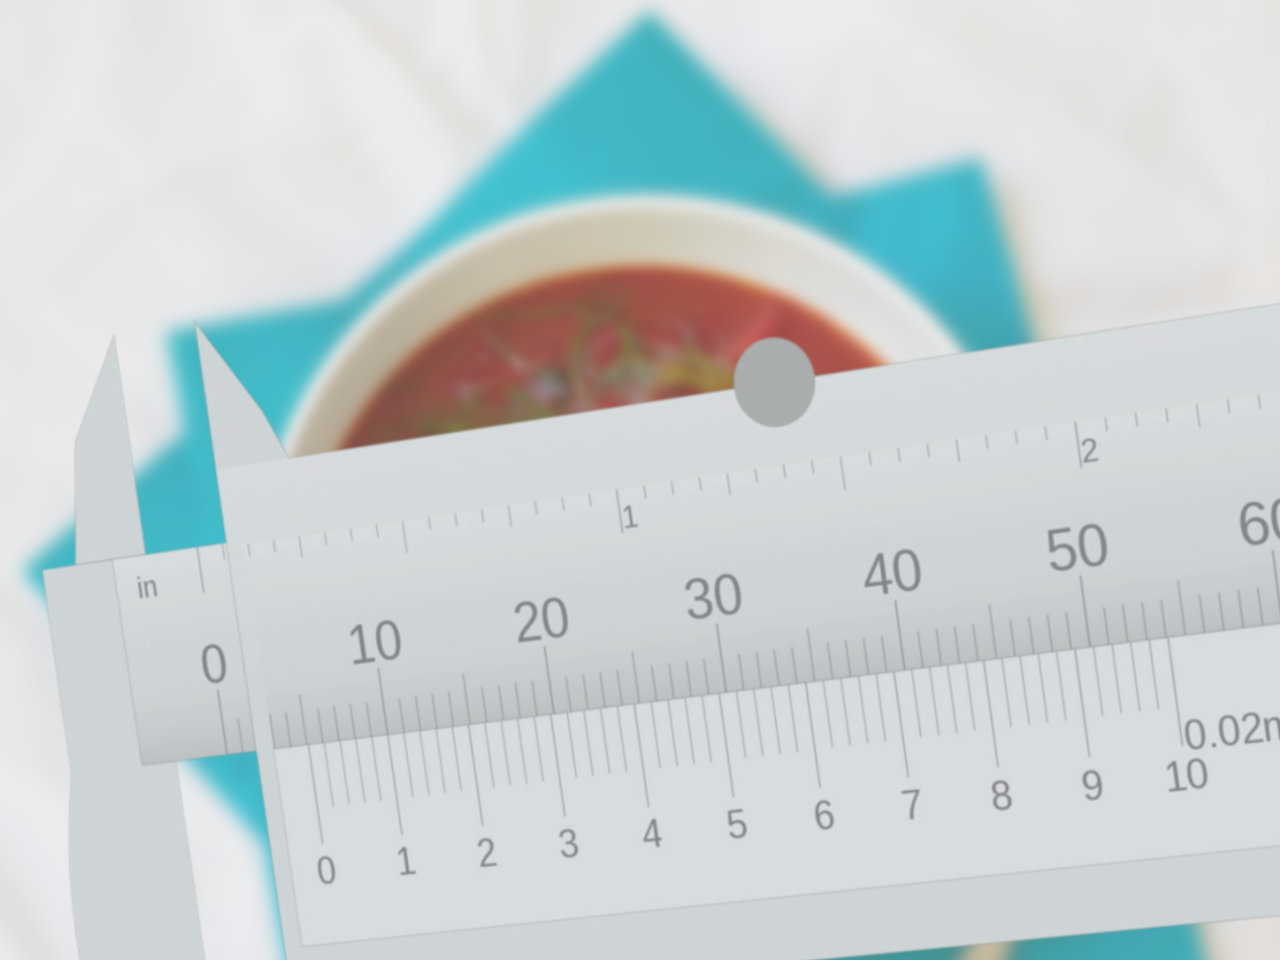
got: 5.1 mm
